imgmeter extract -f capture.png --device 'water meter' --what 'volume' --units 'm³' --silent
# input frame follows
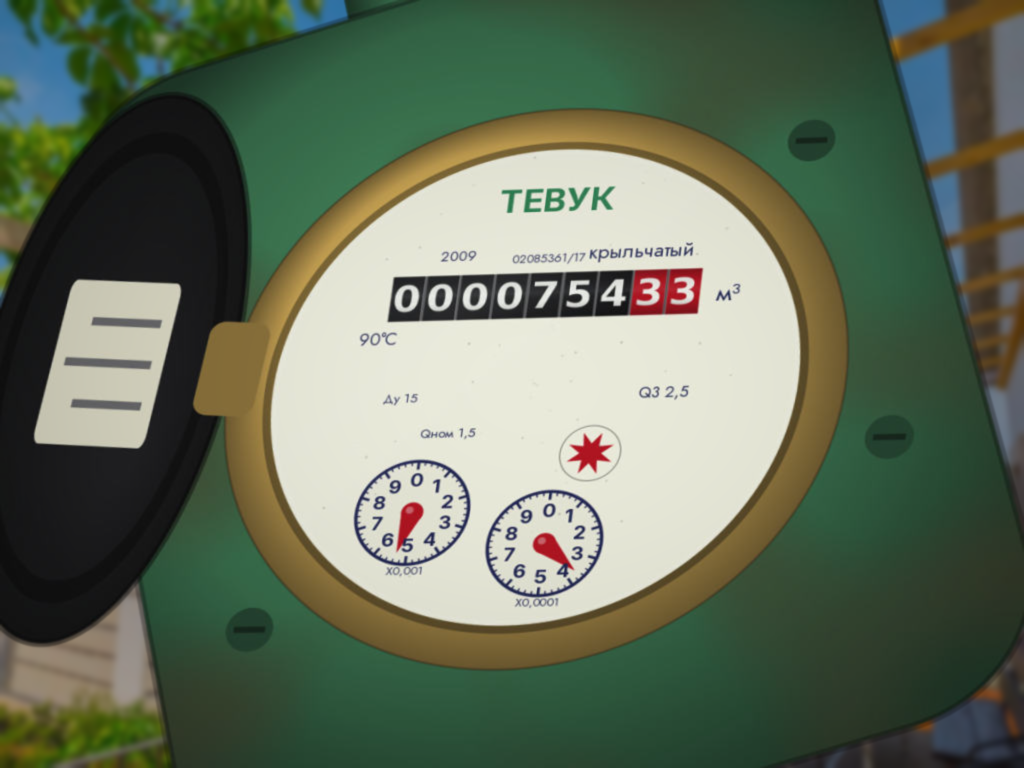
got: 754.3353 m³
